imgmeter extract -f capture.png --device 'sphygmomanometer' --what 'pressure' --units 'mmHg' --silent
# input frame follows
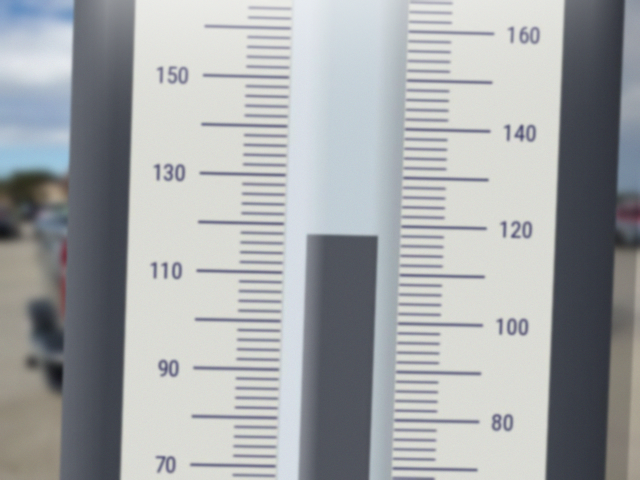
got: 118 mmHg
